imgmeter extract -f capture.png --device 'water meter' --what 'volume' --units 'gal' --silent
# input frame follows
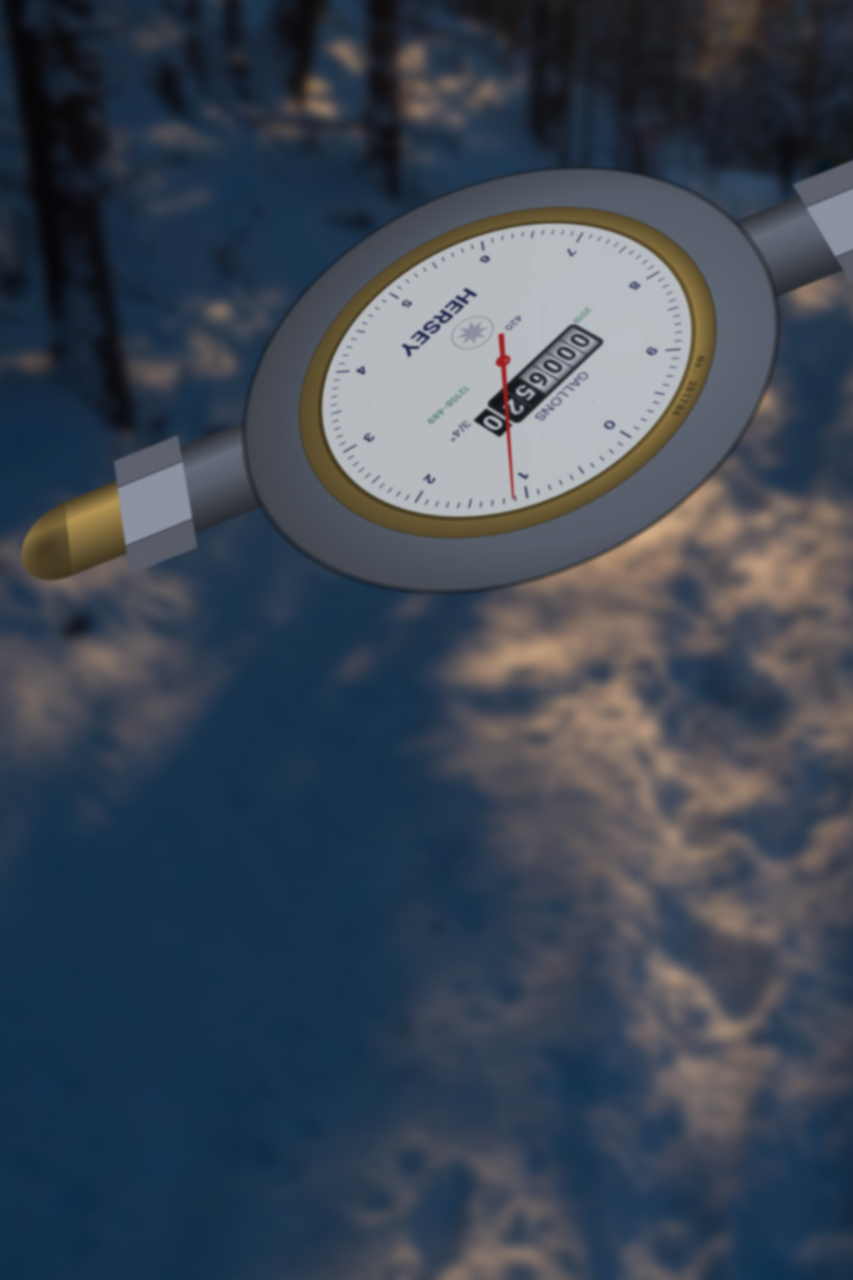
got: 6521.1 gal
